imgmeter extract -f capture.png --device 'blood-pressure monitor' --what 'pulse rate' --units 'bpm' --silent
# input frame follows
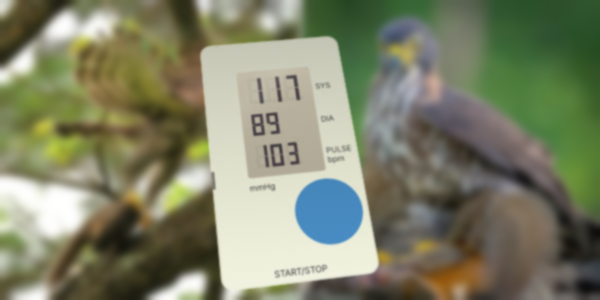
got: 103 bpm
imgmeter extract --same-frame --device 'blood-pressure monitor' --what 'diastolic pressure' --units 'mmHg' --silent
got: 89 mmHg
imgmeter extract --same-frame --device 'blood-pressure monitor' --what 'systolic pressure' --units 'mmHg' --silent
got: 117 mmHg
